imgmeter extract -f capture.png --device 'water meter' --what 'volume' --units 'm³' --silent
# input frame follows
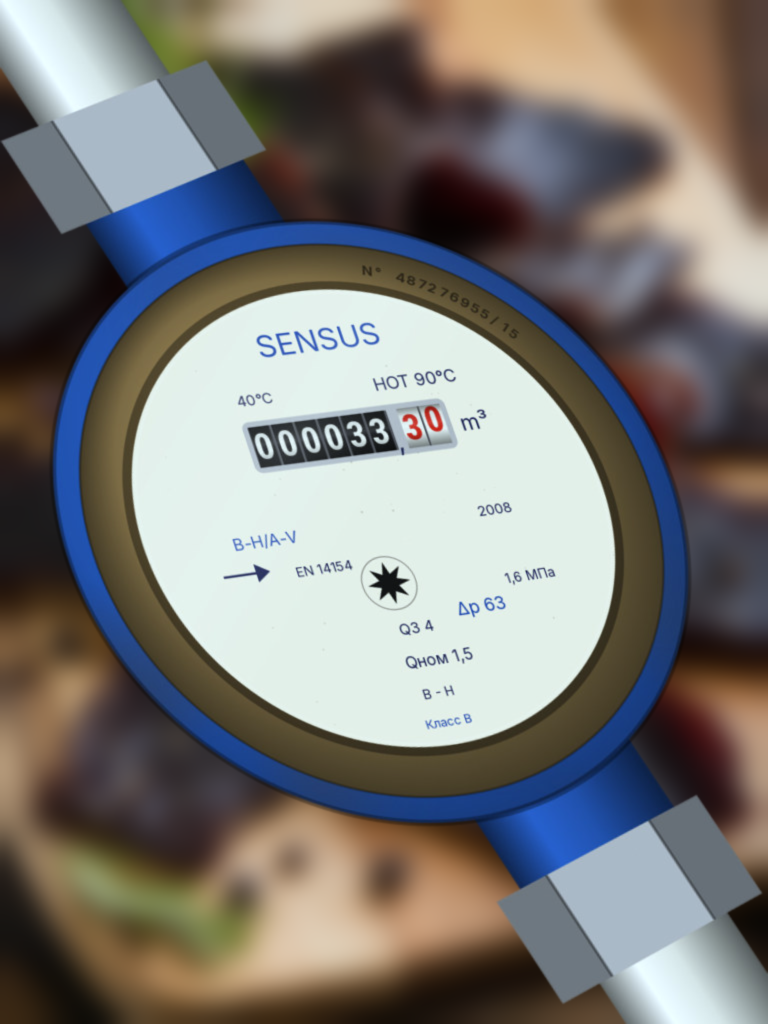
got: 33.30 m³
